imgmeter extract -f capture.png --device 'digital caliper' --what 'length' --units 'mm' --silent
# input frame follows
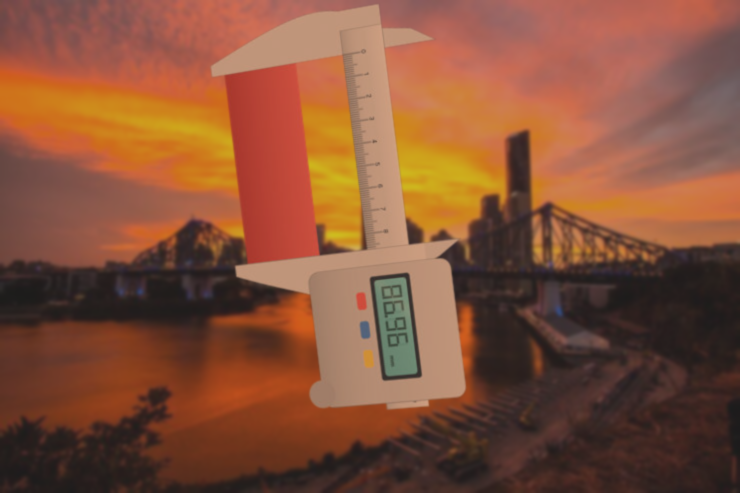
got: 86.96 mm
